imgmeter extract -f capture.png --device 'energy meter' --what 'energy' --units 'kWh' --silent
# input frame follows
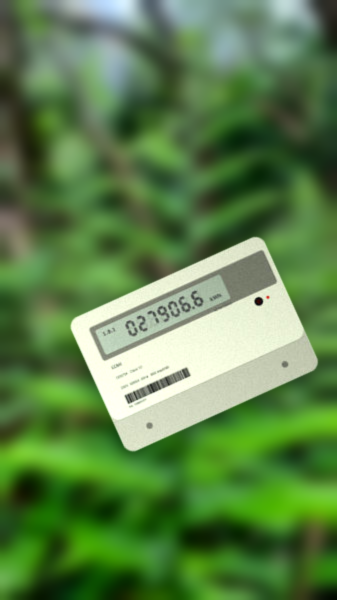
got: 27906.6 kWh
